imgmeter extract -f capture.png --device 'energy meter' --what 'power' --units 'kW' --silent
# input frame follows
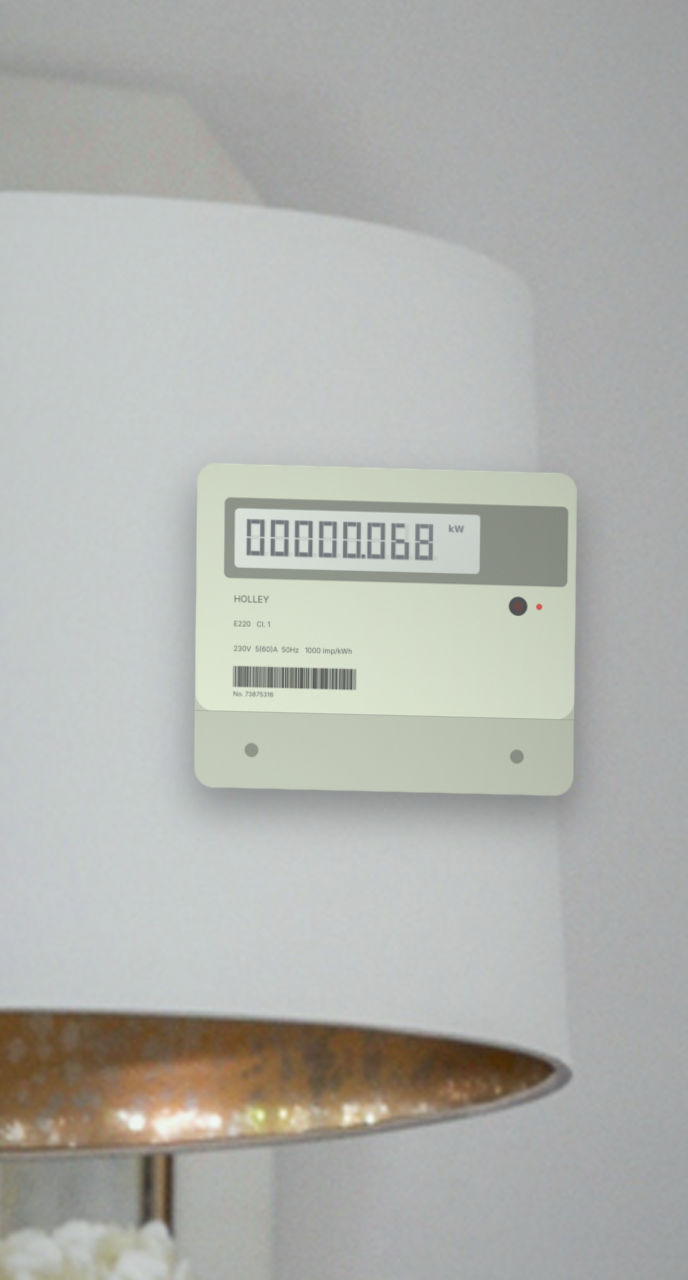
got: 0.068 kW
